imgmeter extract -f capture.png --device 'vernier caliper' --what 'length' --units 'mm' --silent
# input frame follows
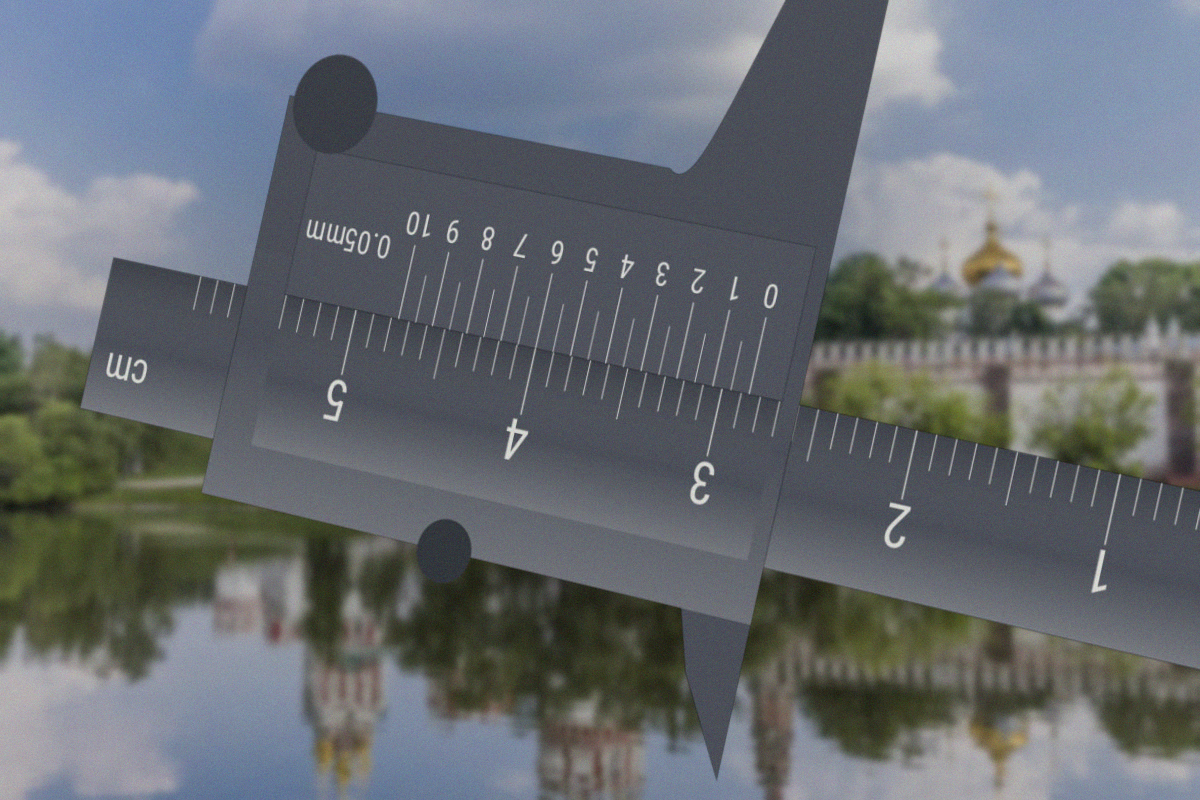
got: 28.6 mm
